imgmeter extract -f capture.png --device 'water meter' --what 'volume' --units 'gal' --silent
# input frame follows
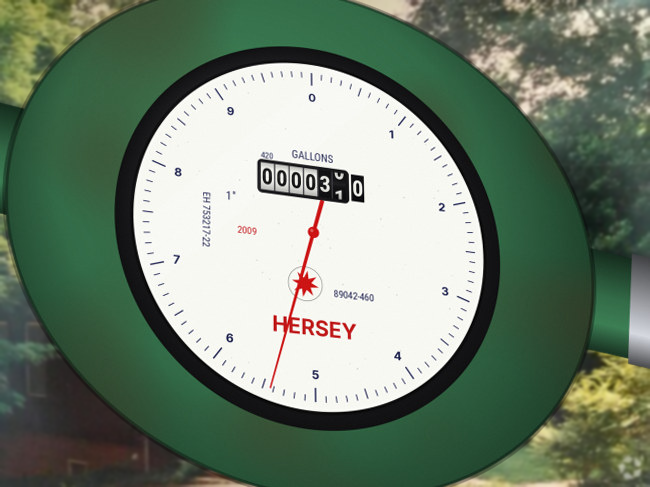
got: 305.4 gal
